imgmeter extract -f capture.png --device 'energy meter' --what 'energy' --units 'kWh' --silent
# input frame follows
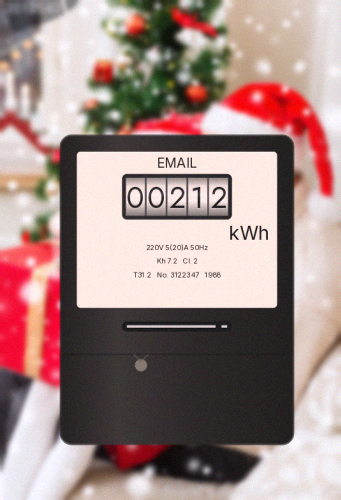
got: 212 kWh
